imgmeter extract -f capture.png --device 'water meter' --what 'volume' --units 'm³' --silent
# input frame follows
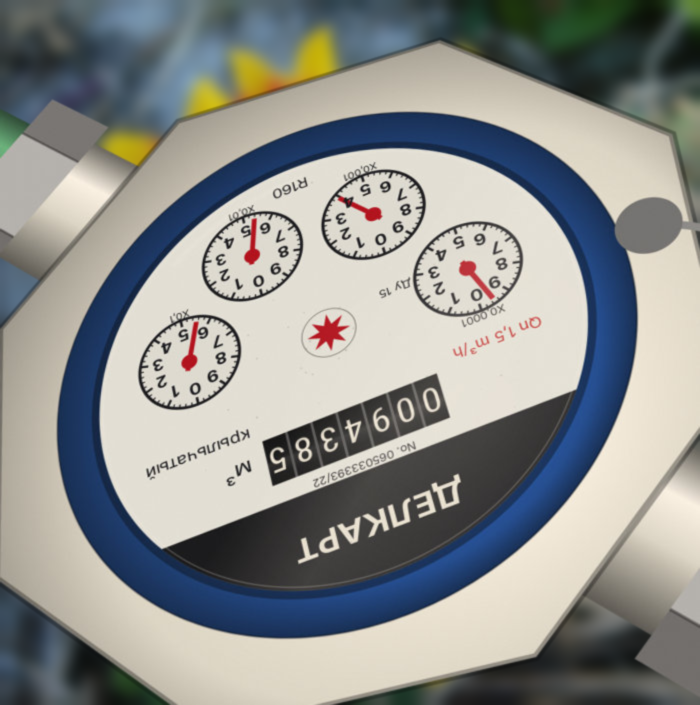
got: 94385.5539 m³
